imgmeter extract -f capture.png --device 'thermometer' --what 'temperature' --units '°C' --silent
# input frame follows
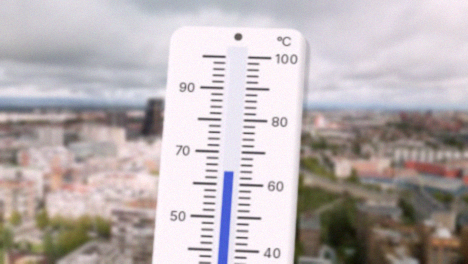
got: 64 °C
